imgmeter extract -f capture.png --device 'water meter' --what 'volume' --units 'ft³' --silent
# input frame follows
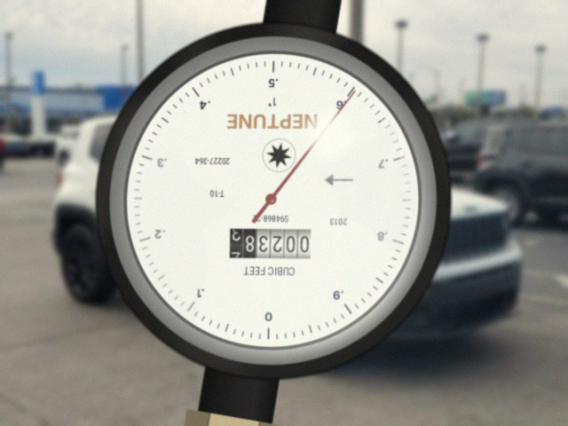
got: 2382.60 ft³
